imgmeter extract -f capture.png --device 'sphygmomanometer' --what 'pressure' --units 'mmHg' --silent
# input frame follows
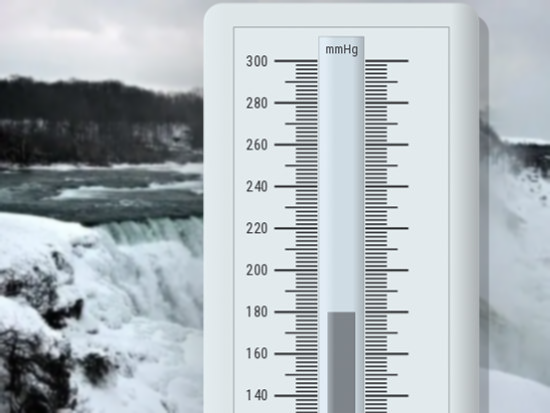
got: 180 mmHg
